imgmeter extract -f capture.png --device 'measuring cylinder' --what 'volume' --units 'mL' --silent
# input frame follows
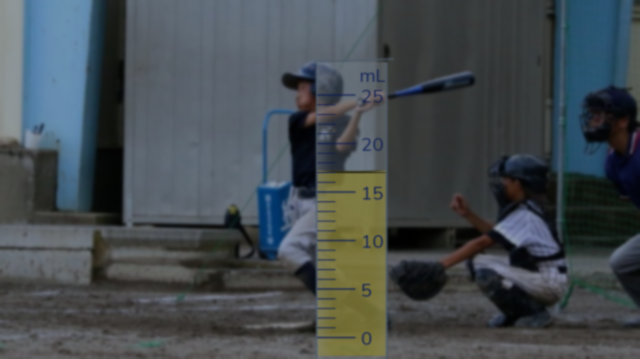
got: 17 mL
